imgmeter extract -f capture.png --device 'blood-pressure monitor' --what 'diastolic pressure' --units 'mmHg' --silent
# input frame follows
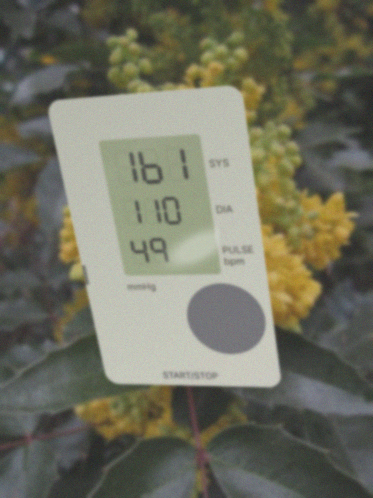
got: 110 mmHg
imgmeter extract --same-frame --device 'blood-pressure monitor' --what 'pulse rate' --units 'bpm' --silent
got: 49 bpm
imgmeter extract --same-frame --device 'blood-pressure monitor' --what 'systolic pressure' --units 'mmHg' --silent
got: 161 mmHg
